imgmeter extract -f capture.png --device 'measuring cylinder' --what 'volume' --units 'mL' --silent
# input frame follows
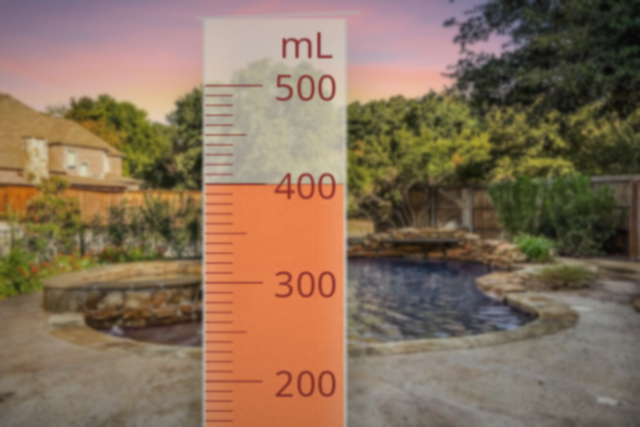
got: 400 mL
